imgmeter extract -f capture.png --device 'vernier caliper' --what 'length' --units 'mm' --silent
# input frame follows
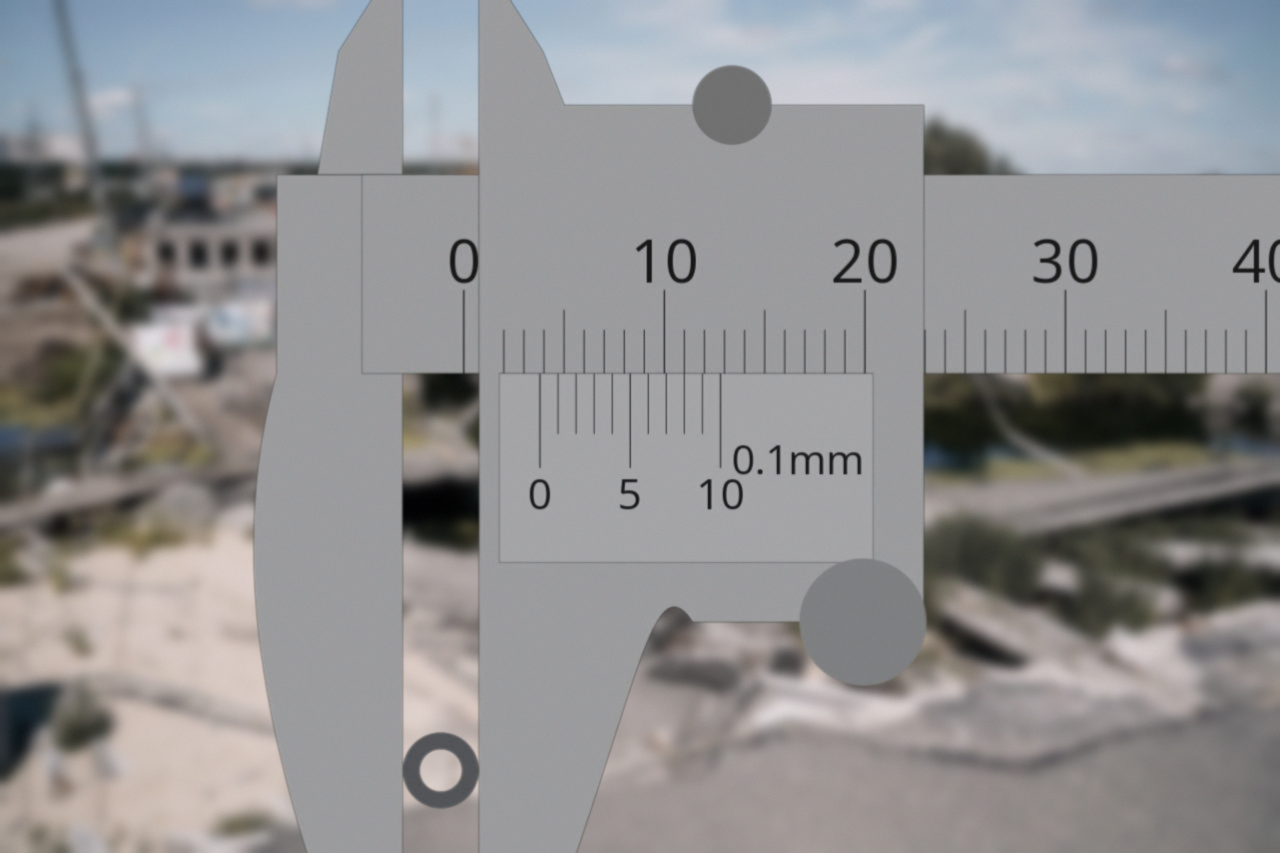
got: 3.8 mm
